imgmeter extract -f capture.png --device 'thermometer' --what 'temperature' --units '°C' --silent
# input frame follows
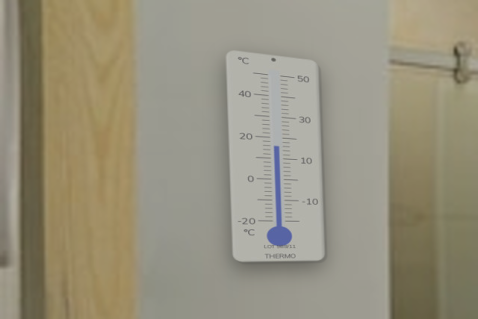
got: 16 °C
